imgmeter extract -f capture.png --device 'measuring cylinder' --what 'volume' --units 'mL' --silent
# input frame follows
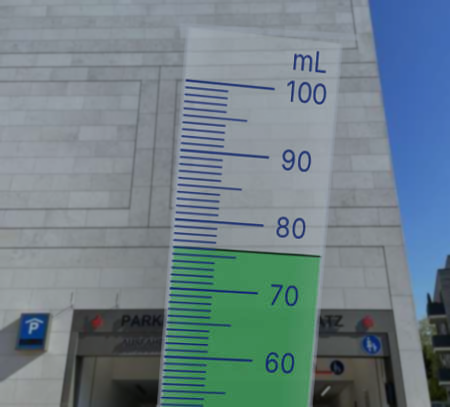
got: 76 mL
